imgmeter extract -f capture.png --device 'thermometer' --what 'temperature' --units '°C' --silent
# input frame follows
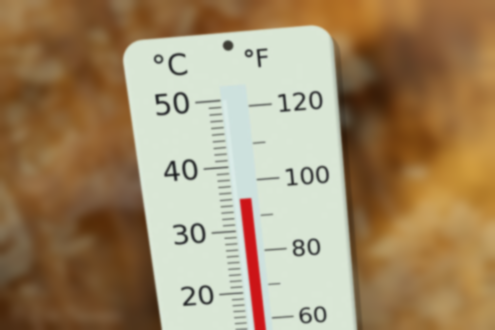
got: 35 °C
